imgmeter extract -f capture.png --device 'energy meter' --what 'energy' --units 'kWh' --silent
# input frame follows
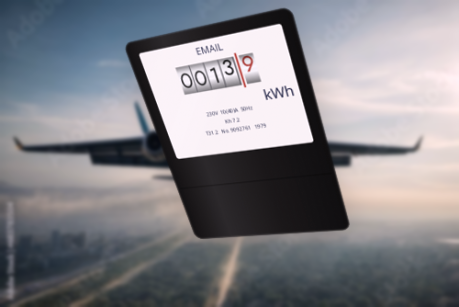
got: 13.9 kWh
